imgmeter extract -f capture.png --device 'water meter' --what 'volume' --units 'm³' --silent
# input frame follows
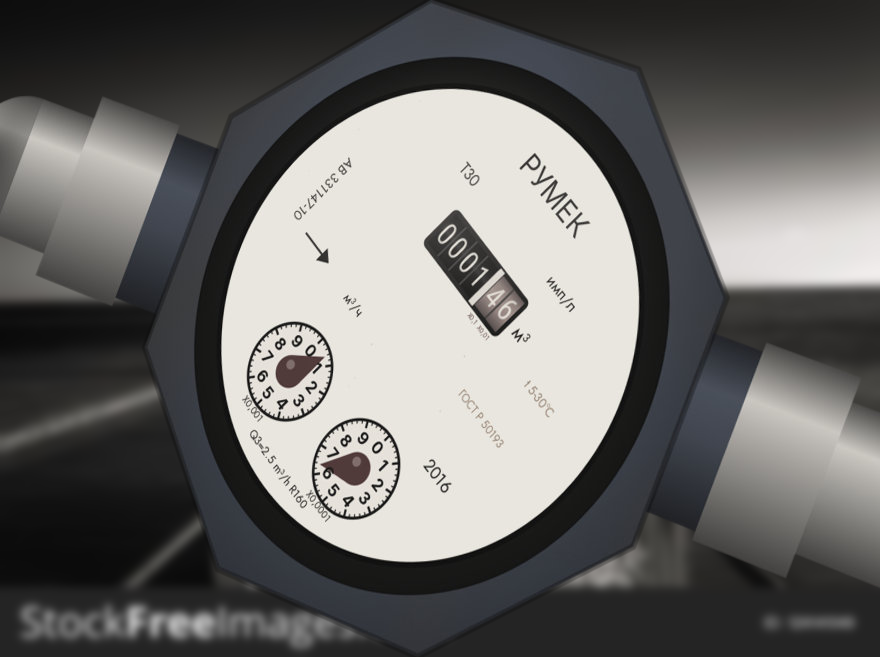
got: 1.4606 m³
